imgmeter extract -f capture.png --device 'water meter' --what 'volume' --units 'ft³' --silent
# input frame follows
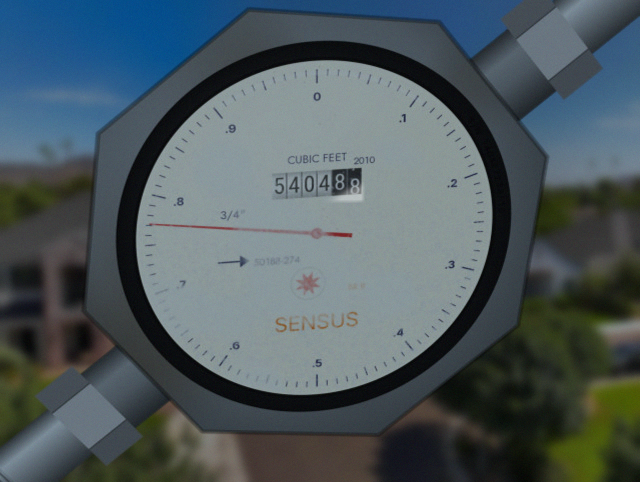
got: 540487.77 ft³
